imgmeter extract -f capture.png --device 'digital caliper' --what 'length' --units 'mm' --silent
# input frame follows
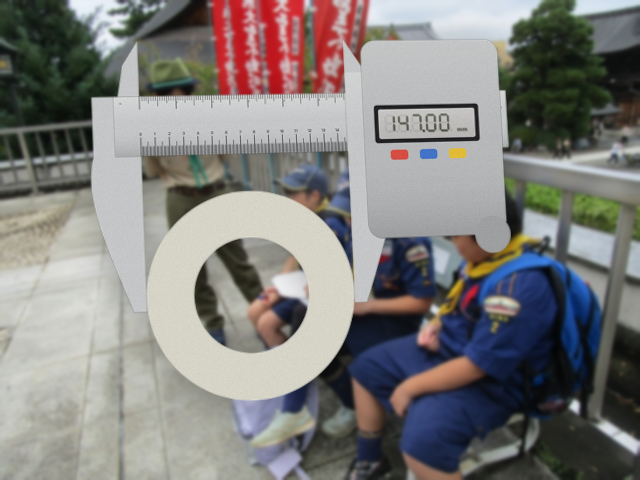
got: 147.00 mm
